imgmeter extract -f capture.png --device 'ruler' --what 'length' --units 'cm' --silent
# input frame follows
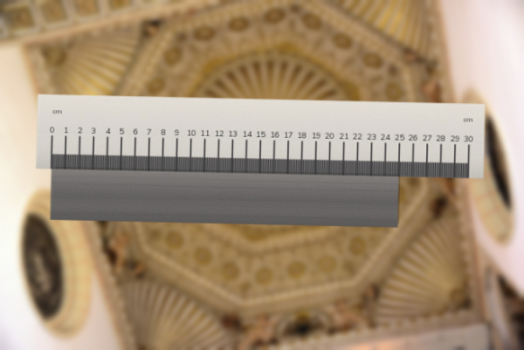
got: 25 cm
